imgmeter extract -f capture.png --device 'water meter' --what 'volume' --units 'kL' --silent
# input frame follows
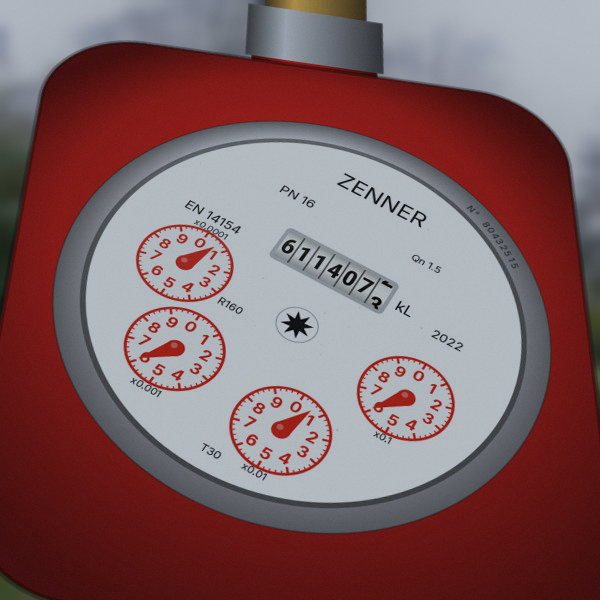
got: 6114072.6060 kL
